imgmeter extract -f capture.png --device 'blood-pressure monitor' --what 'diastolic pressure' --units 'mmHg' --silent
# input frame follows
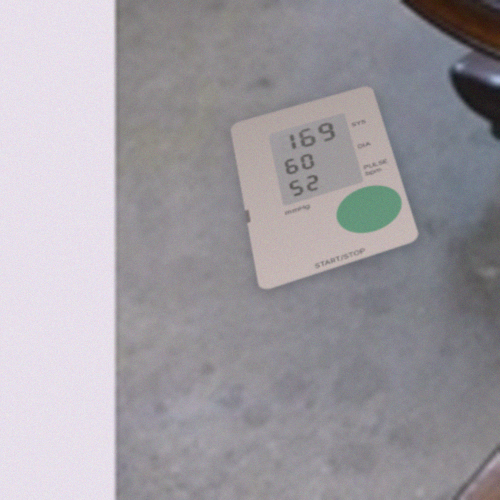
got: 60 mmHg
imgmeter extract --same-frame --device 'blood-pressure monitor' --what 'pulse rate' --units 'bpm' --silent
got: 52 bpm
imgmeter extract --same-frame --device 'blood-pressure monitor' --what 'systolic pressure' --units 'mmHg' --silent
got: 169 mmHg
